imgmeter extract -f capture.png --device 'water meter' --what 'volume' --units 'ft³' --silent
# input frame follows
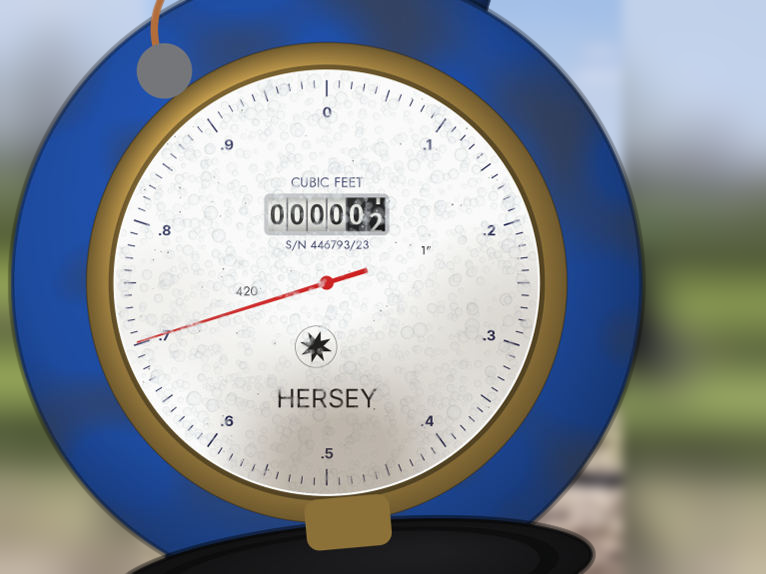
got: 1.70 ft³
